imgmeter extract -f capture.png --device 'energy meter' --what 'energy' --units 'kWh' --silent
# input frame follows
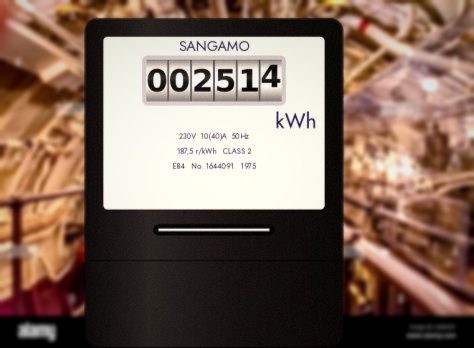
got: 2514 kWh
